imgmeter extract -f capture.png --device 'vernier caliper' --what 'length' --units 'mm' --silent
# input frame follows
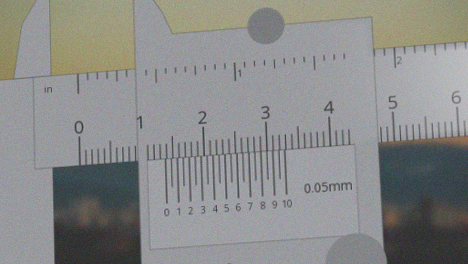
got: 13.8 mm
